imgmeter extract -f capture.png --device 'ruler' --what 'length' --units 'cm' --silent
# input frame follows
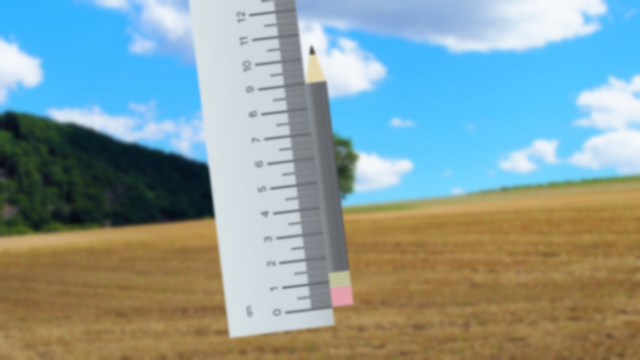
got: 10.5 cm
